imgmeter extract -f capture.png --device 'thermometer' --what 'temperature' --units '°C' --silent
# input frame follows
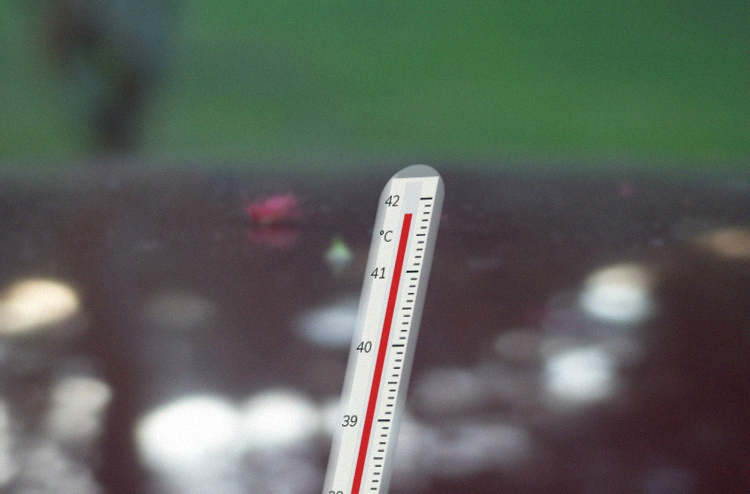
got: 41.8 °C
